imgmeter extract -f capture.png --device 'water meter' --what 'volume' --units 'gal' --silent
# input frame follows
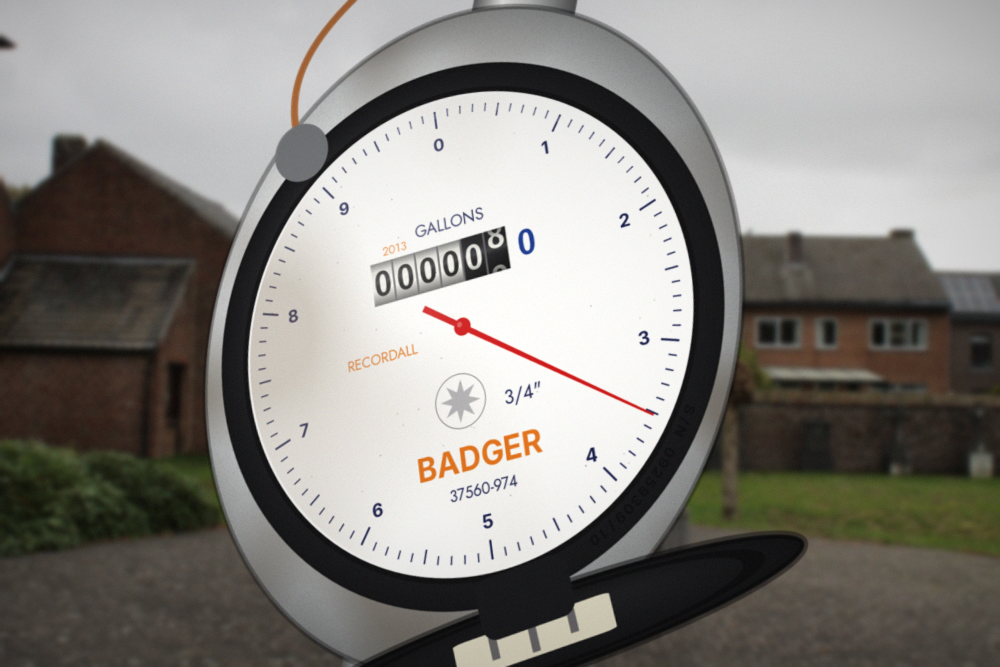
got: 83.5 gal
